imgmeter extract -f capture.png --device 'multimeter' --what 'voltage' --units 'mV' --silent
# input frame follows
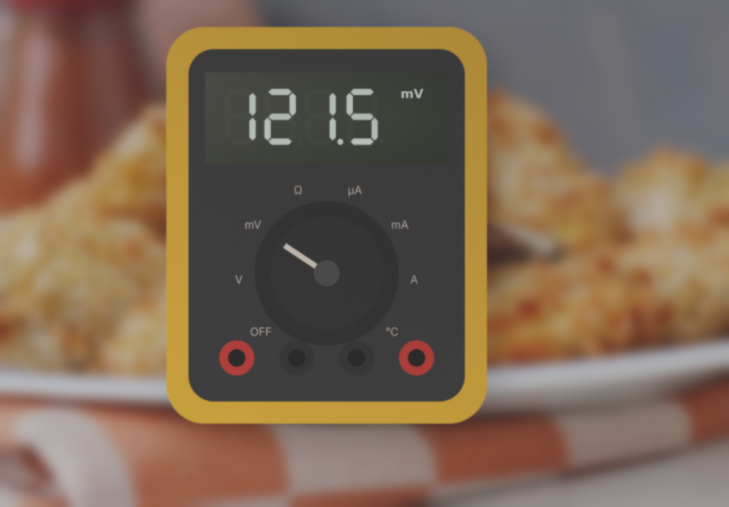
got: 121.5 mV
